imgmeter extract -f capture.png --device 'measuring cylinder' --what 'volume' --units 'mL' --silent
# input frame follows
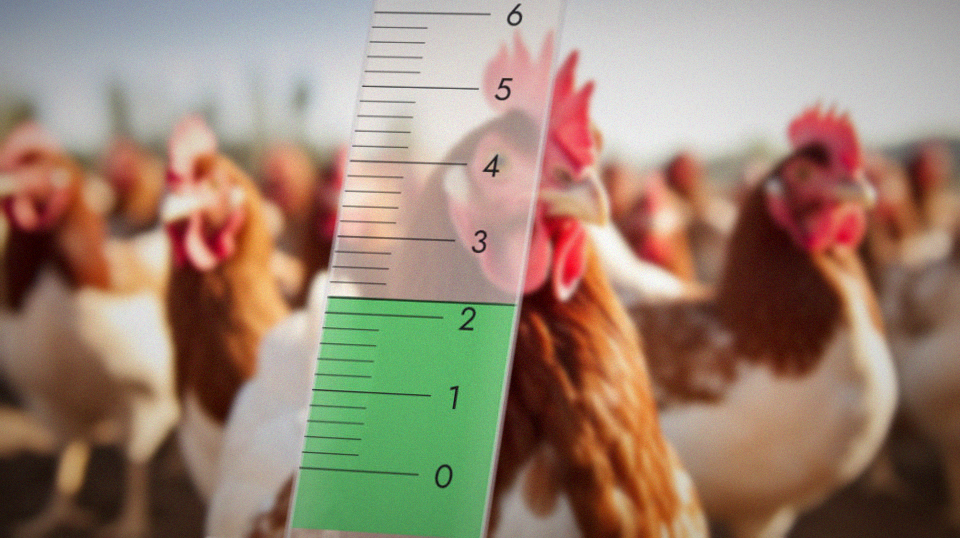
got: 2.2 mL
